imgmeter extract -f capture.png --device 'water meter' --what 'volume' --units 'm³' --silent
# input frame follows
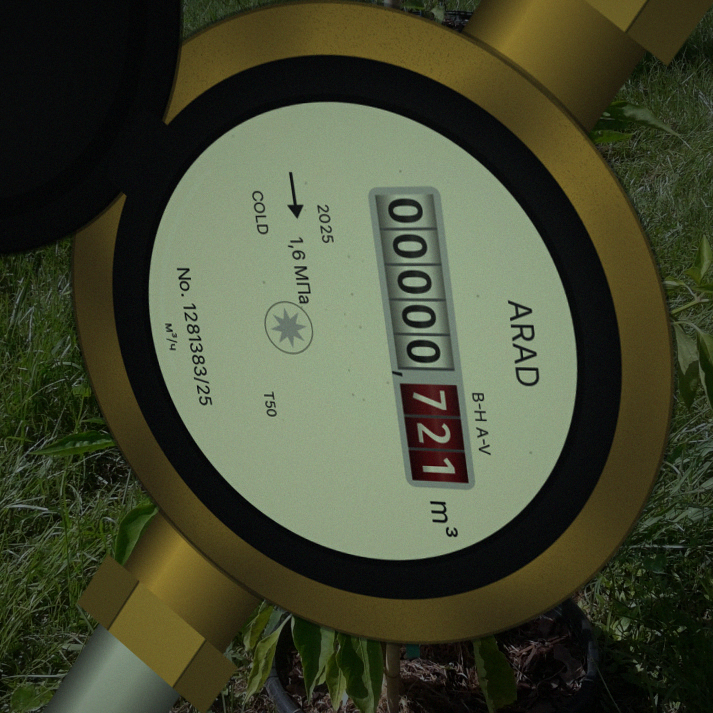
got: 0.721 m³
